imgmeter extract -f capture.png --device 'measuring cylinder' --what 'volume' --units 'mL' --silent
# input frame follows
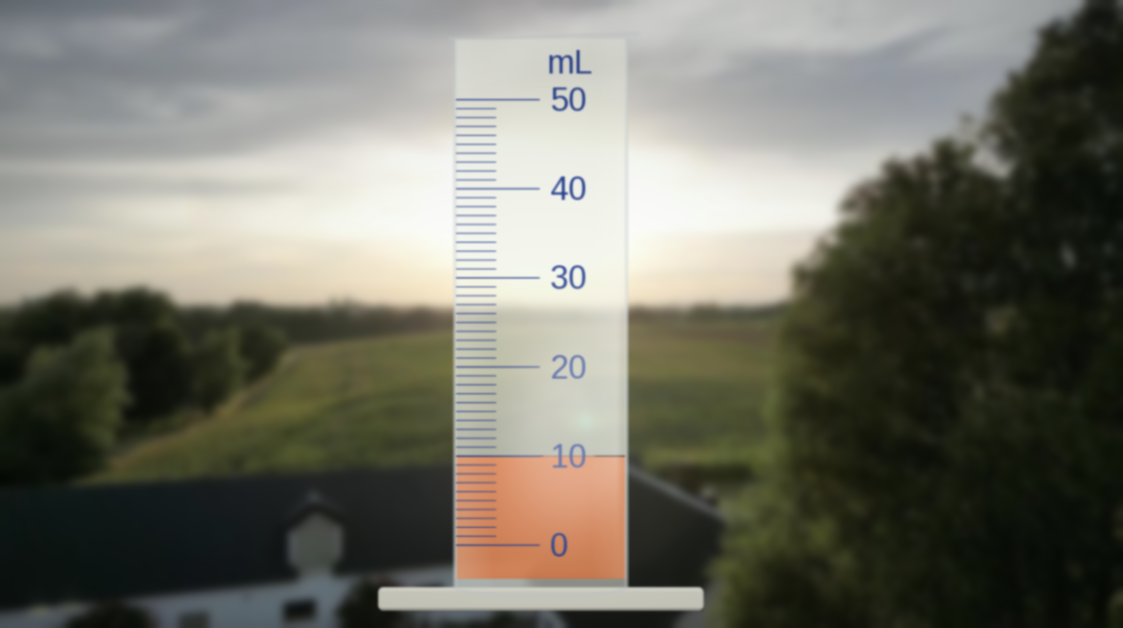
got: 10 mL
